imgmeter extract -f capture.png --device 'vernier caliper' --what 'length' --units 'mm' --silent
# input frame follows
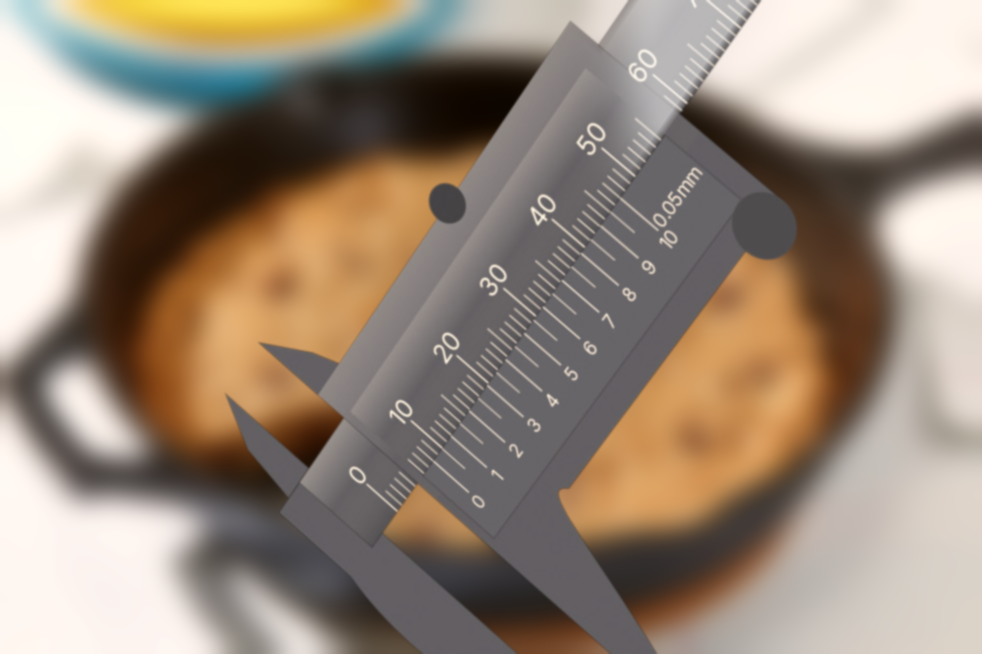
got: 8.0 mm
